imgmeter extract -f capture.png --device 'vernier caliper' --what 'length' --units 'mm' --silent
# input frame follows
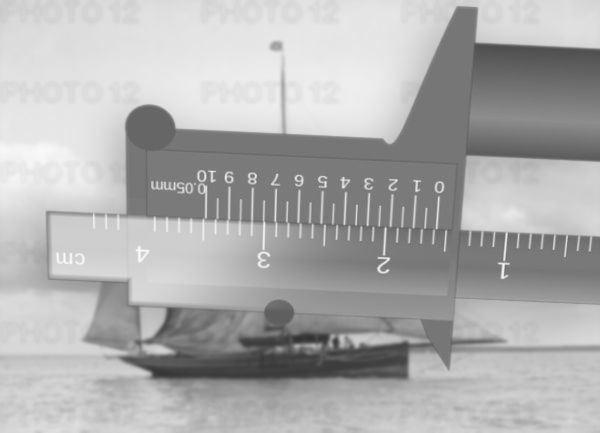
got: 15.8 mm
